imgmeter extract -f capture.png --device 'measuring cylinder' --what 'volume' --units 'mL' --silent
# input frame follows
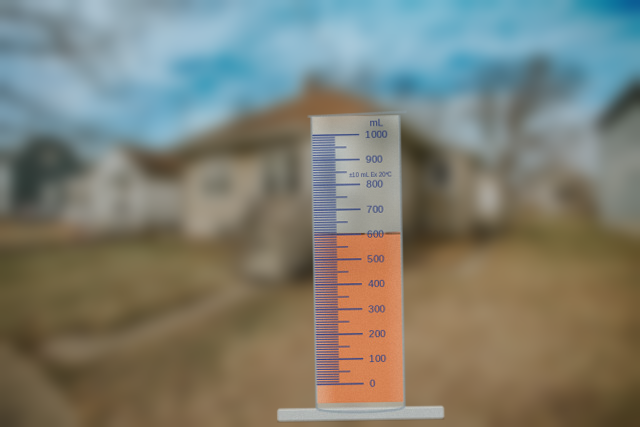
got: 600 mL
